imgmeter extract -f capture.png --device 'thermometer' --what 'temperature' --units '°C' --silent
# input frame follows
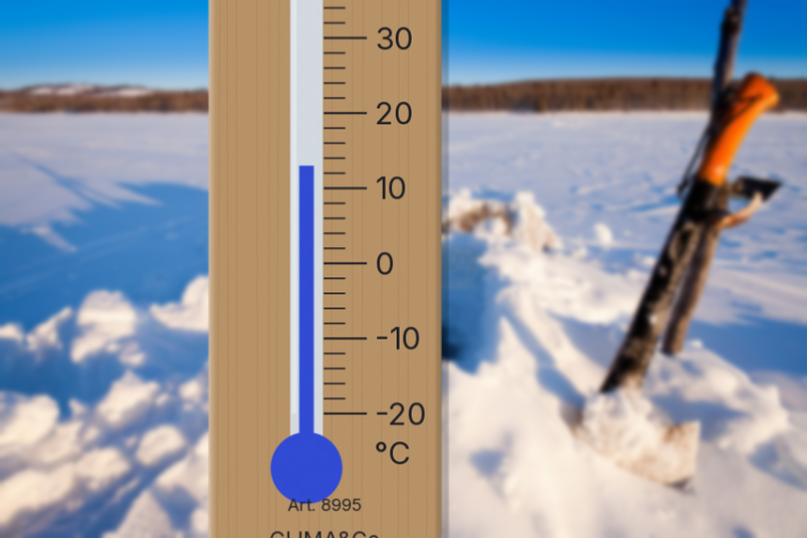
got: 13 °C
